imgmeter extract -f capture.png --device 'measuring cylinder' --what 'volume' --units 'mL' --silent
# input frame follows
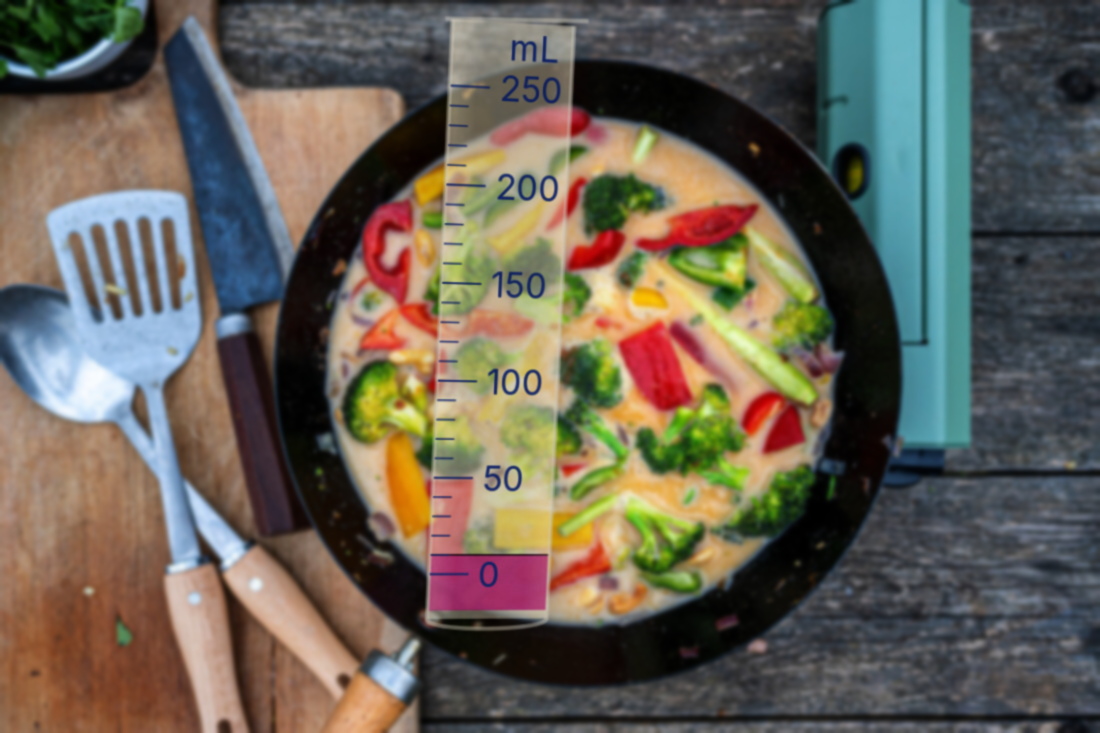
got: 10 mL
